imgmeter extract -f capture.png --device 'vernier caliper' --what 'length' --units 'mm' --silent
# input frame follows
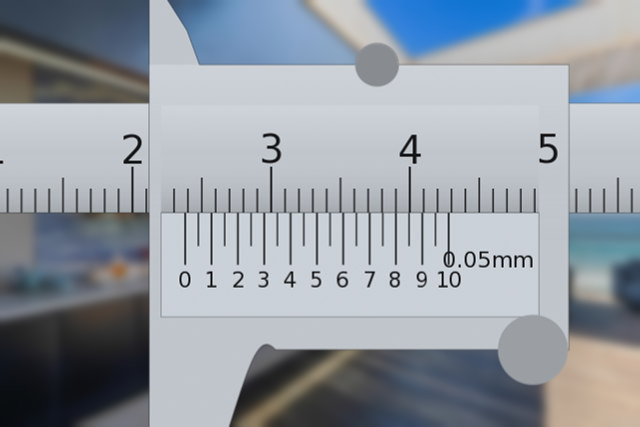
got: 23.8 mm
